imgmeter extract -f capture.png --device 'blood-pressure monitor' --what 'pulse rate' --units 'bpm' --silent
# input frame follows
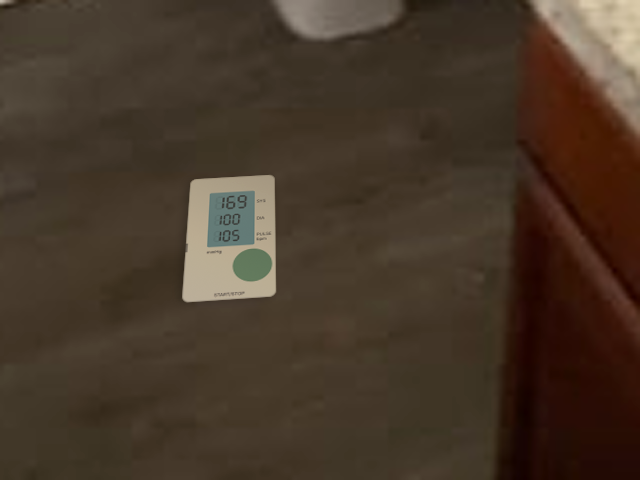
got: 105 bpm
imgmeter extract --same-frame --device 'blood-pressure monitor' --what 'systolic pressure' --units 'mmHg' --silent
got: 169 mmHg
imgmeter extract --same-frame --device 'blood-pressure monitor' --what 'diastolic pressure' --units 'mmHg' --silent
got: 100 mmHg
